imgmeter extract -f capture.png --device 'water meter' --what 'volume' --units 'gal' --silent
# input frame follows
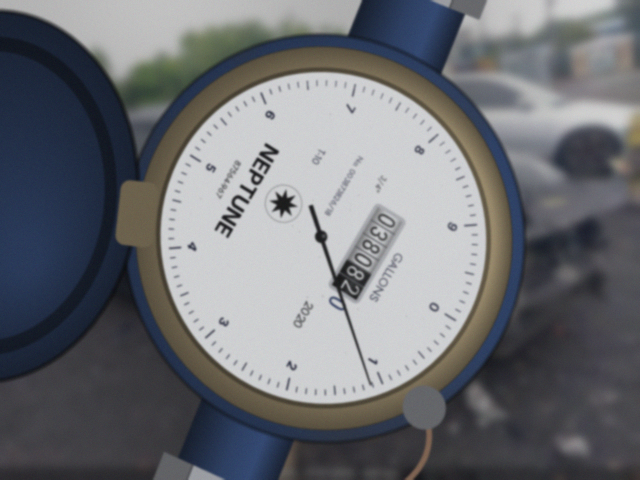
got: 380821.1 gal
